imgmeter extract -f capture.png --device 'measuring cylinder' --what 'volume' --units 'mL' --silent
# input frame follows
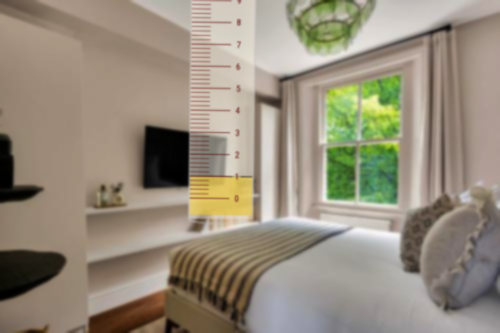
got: 1 mL
